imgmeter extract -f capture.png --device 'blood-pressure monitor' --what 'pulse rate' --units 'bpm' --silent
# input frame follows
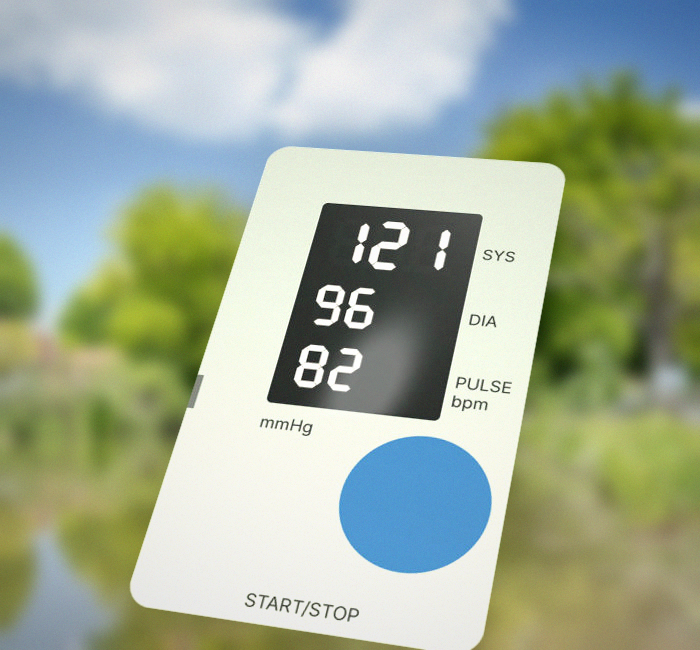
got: 82 bpm
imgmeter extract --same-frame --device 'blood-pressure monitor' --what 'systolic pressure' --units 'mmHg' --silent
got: 121 mmHg
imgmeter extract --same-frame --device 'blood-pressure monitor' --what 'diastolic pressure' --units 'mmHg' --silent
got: 96 mmHg
